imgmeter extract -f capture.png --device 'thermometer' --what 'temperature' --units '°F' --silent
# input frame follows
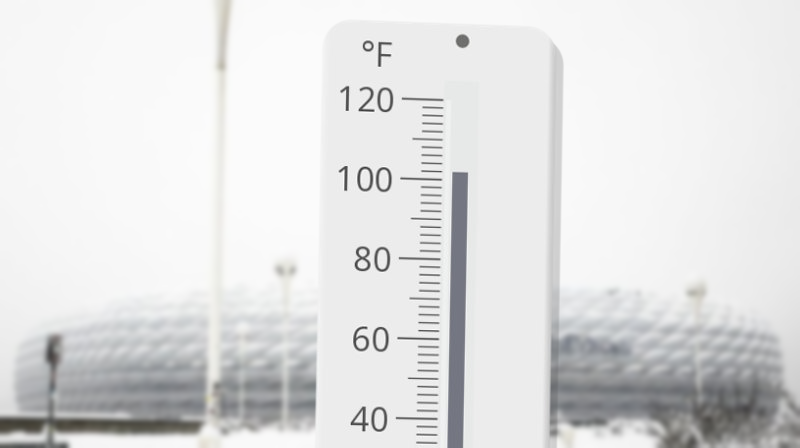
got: 102 °F
